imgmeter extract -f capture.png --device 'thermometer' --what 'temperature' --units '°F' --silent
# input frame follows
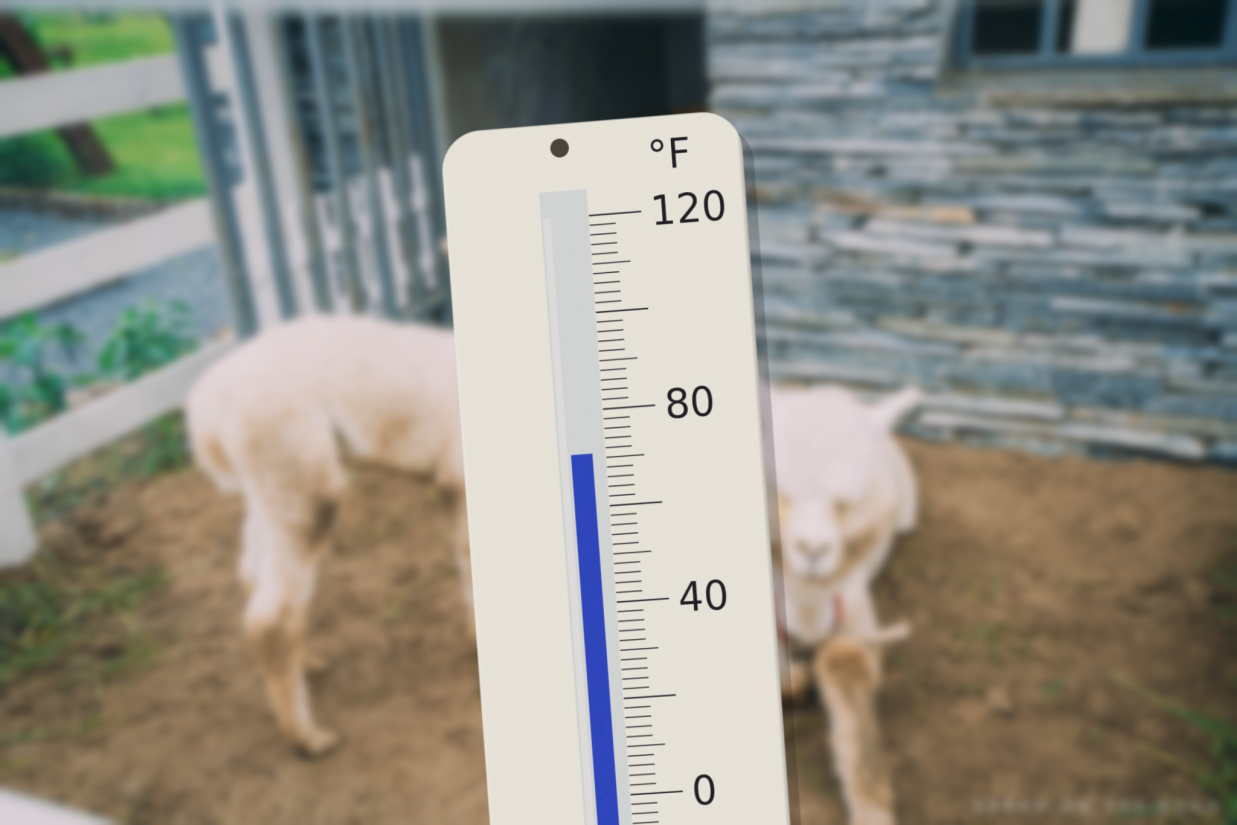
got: 71 °F
